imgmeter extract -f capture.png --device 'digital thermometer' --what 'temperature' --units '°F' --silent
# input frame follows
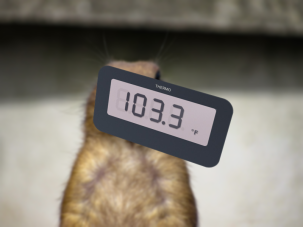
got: 103.3 °F
